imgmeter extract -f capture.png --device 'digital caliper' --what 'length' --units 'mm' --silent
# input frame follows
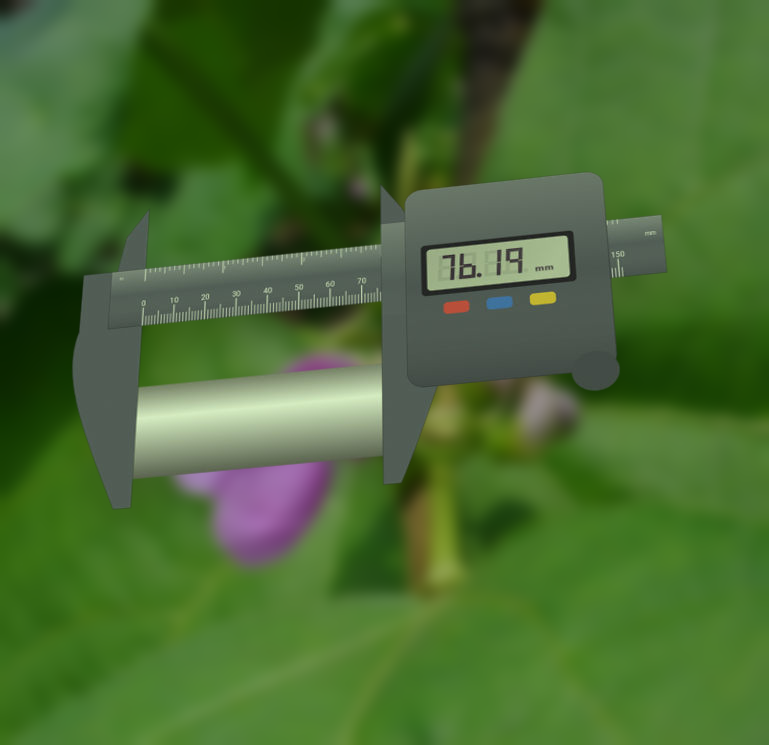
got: 76.19 mm
